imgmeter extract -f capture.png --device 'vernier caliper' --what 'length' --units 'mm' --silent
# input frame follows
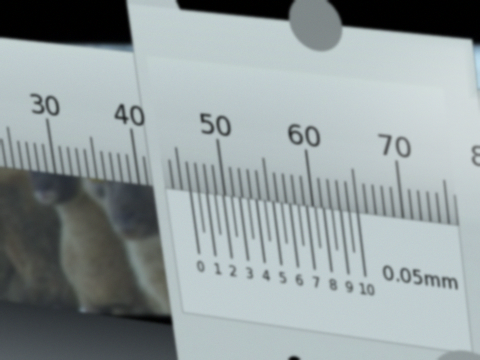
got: 46.0 mm
